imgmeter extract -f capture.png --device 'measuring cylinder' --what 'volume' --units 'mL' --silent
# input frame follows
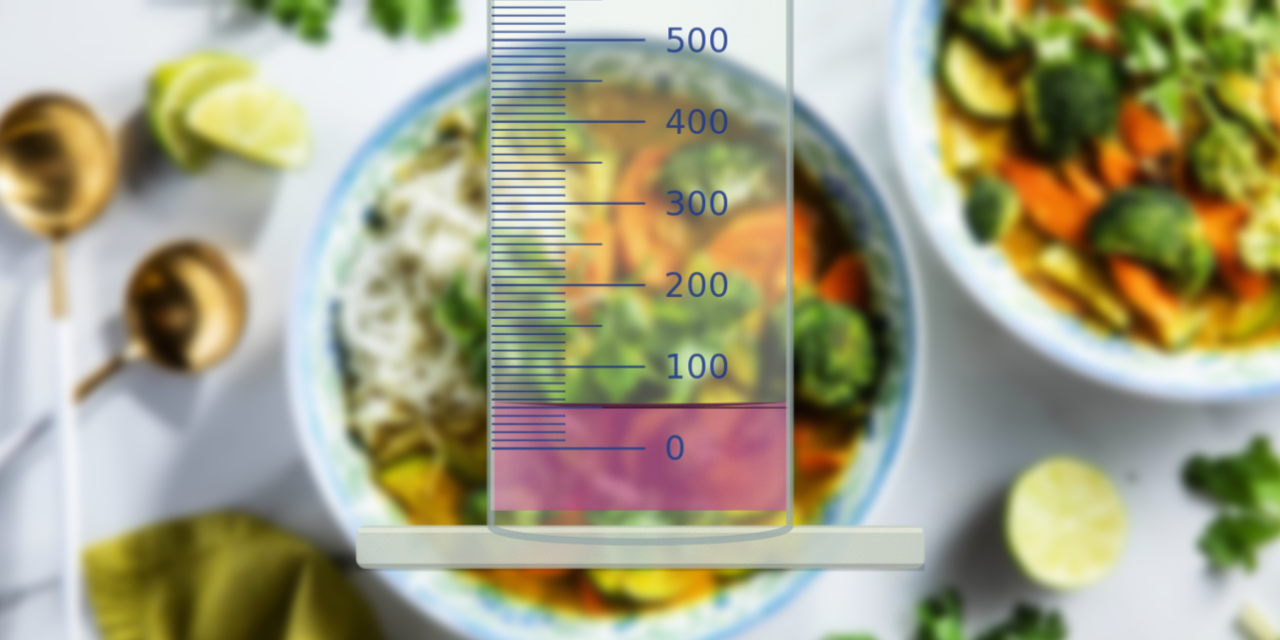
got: 50 mL
